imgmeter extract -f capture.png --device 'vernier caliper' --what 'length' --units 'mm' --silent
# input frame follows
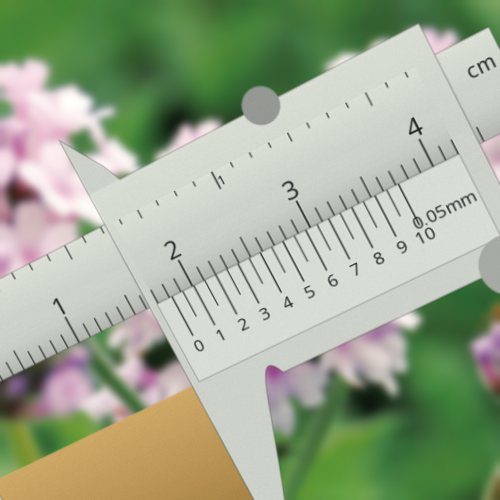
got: 18.2 mm
